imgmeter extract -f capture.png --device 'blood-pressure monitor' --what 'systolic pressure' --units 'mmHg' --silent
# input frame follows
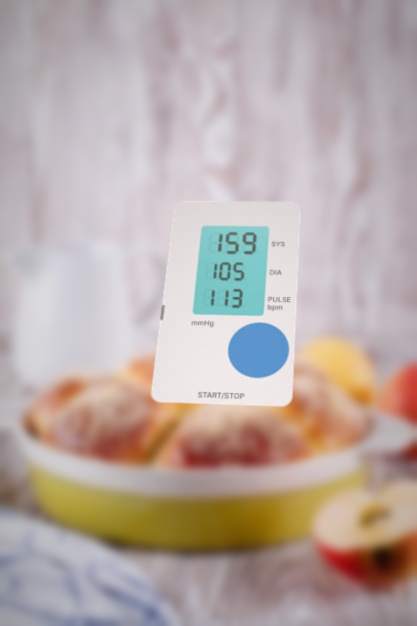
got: 159 mmHg
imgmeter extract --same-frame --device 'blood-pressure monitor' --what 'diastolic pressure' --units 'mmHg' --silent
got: 105 mmHg
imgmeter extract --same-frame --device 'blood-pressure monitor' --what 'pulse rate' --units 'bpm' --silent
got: 113 bpm
